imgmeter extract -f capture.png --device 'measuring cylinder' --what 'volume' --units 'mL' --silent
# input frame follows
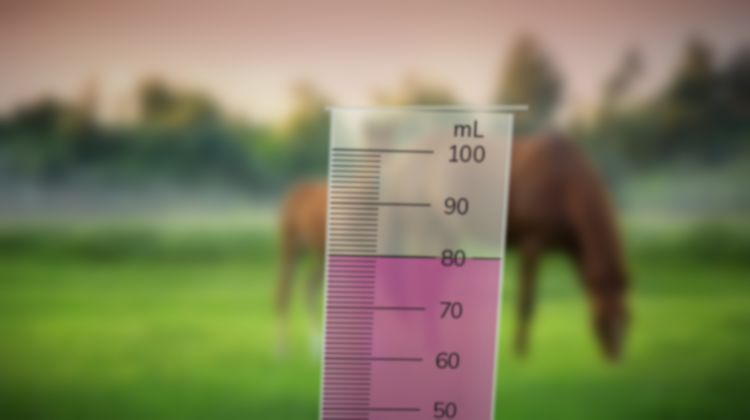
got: 80 mL
